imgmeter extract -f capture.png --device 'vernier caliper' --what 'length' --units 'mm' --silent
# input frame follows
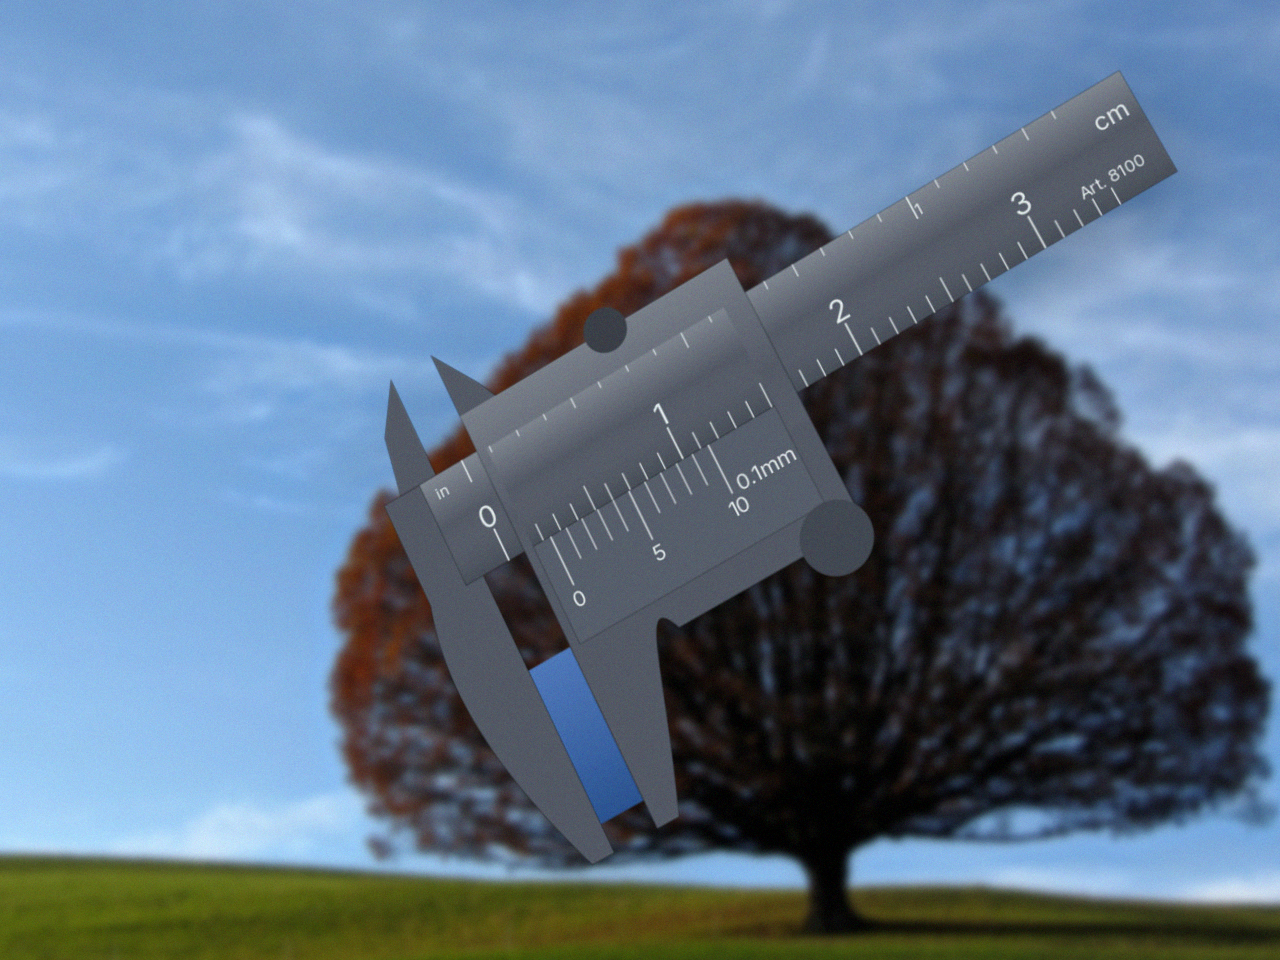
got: 2.4 mm
